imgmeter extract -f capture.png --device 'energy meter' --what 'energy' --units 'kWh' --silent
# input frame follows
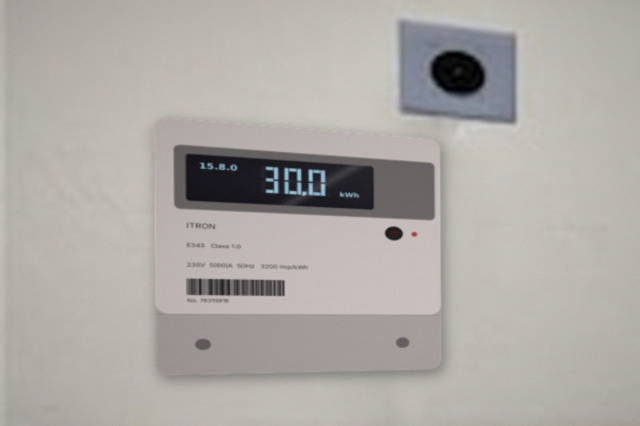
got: 30.0 kWh
